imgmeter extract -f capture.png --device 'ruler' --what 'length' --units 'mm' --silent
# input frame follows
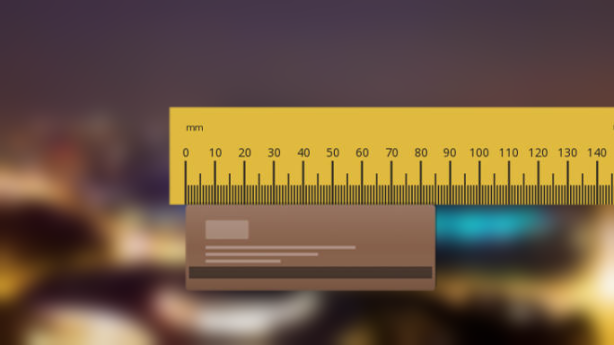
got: 85 mm
